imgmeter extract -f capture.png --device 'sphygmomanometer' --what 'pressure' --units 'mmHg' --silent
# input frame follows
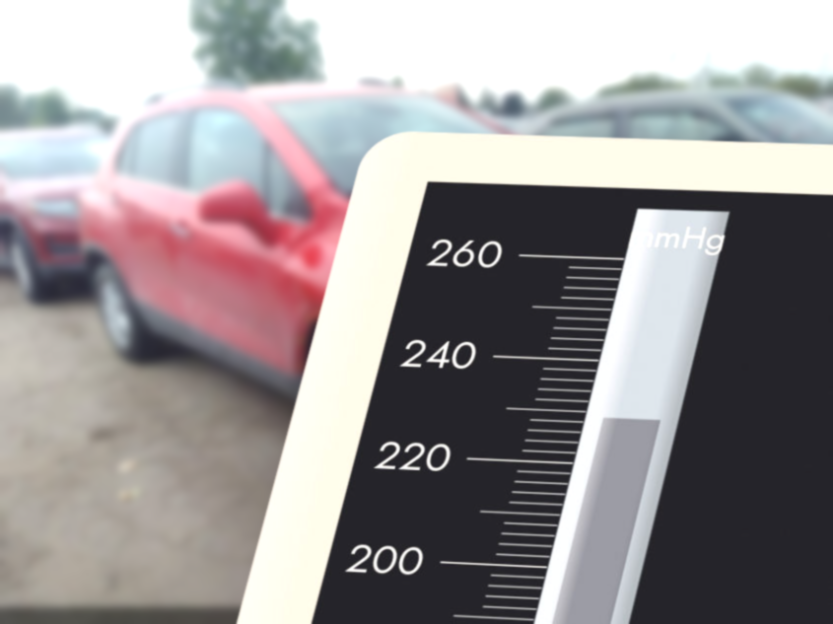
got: 229 mmHg
